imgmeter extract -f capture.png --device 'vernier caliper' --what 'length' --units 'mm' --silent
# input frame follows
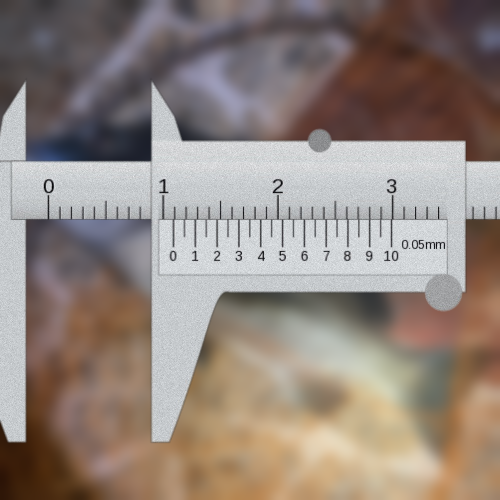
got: 10.9 mm
